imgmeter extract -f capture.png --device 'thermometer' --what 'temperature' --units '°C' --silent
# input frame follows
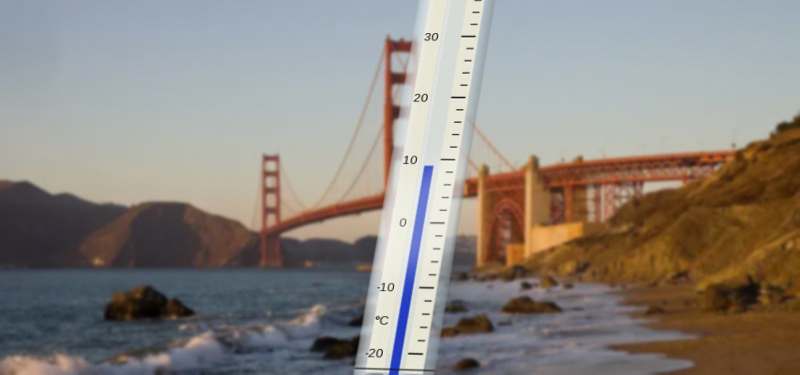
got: 9 °C
